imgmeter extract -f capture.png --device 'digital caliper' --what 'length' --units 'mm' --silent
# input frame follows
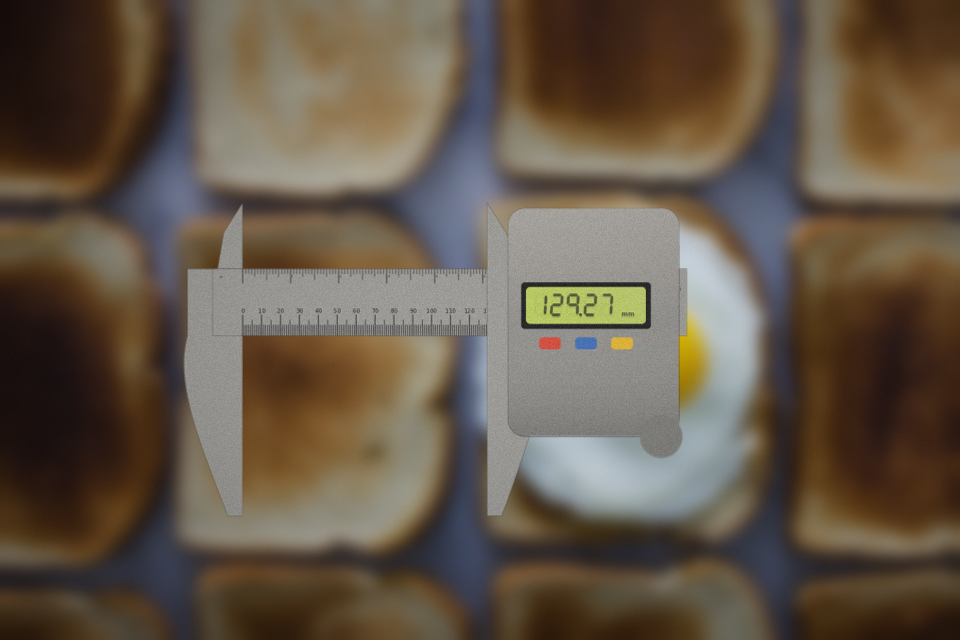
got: 129.27 mm
